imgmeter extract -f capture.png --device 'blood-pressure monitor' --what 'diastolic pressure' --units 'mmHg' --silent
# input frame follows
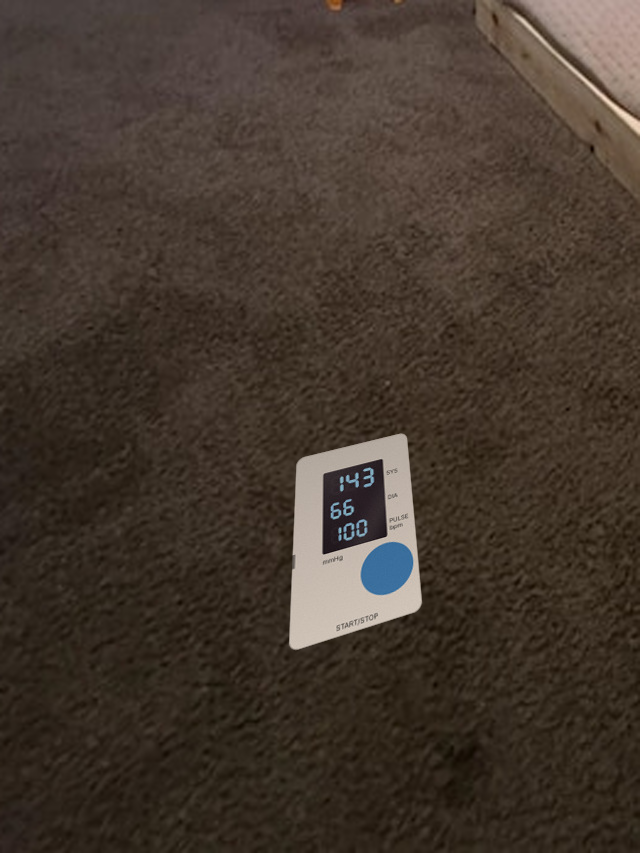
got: 66 mmHg
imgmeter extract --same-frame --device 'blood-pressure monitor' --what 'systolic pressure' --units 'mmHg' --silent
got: 143 mmHg
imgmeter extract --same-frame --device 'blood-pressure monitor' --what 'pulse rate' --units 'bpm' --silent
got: 100 bpm
